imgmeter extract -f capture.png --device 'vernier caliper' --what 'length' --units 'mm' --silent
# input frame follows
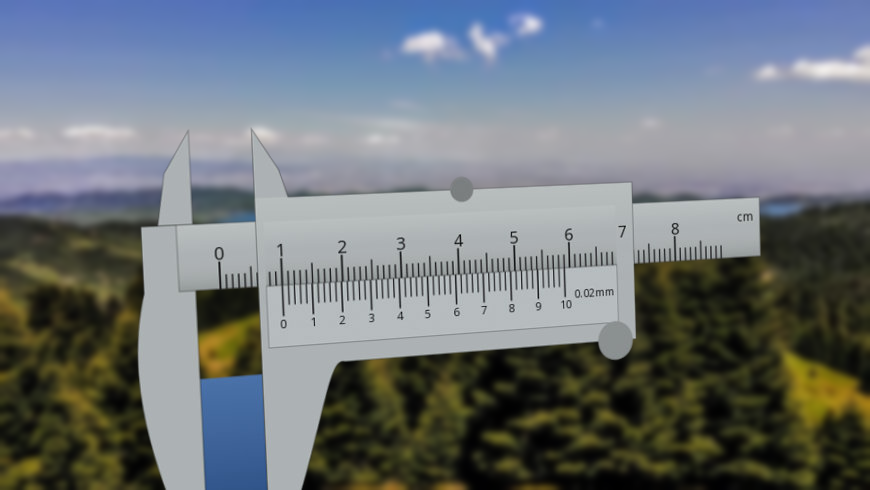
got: 10.0 mm
